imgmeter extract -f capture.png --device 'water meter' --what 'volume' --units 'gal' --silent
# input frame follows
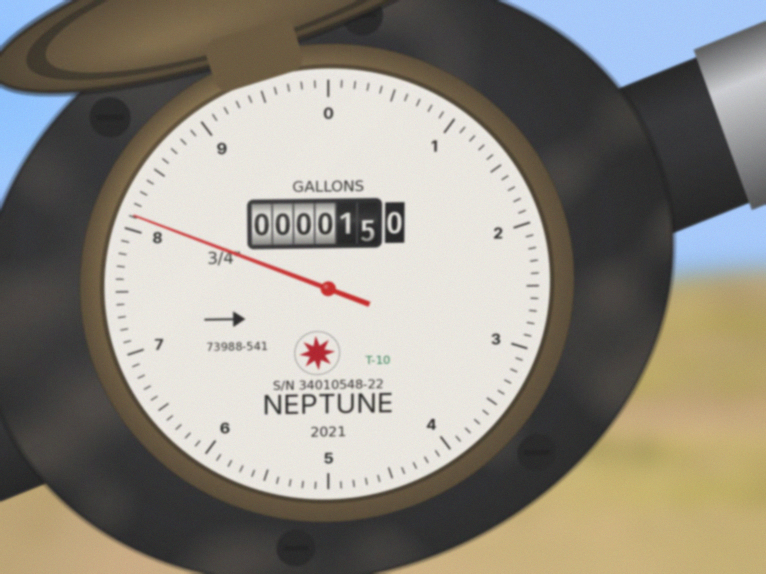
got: 148.1 gal
